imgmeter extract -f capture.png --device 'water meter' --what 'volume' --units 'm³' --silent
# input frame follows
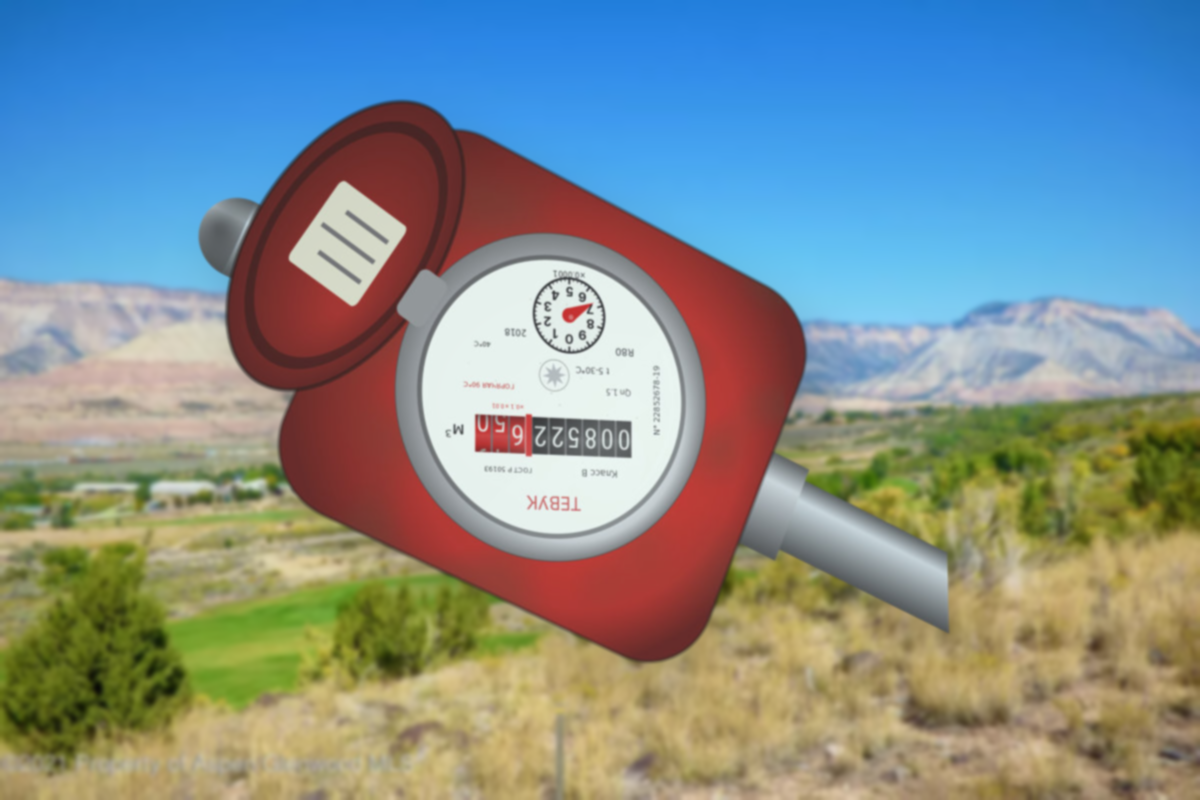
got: 8522.6496 m³
